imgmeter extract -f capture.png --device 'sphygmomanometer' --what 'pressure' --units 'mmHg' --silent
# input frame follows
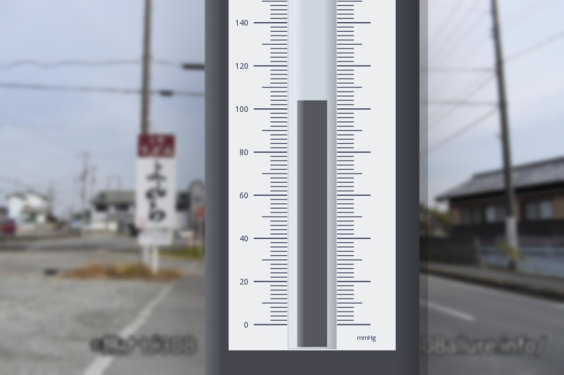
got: 104 mmHg
